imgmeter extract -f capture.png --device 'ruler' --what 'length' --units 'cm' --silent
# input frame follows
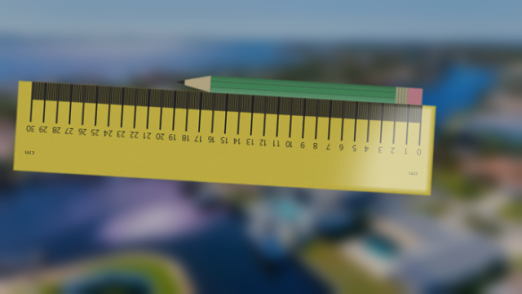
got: 19 cm
